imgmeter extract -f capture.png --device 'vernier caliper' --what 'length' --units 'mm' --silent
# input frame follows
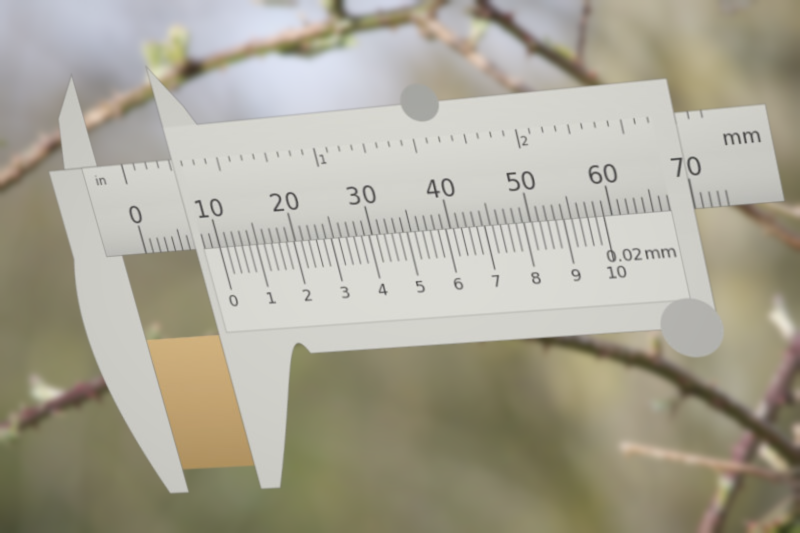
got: 10.0 mm
